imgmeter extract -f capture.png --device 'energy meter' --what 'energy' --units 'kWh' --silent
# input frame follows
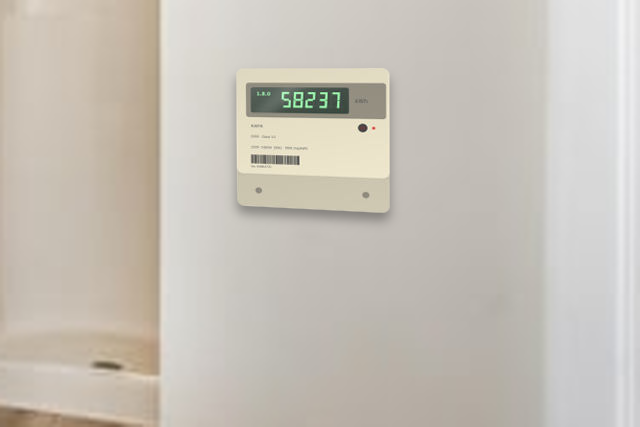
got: 58237 kWh
